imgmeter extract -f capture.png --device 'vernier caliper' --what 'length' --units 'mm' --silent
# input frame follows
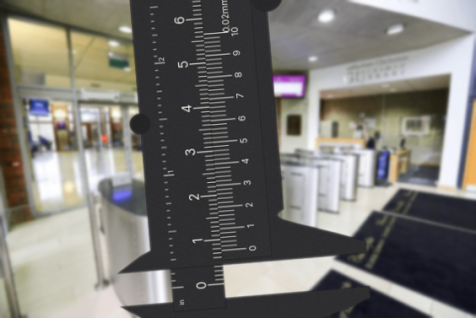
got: 7.5 mm
